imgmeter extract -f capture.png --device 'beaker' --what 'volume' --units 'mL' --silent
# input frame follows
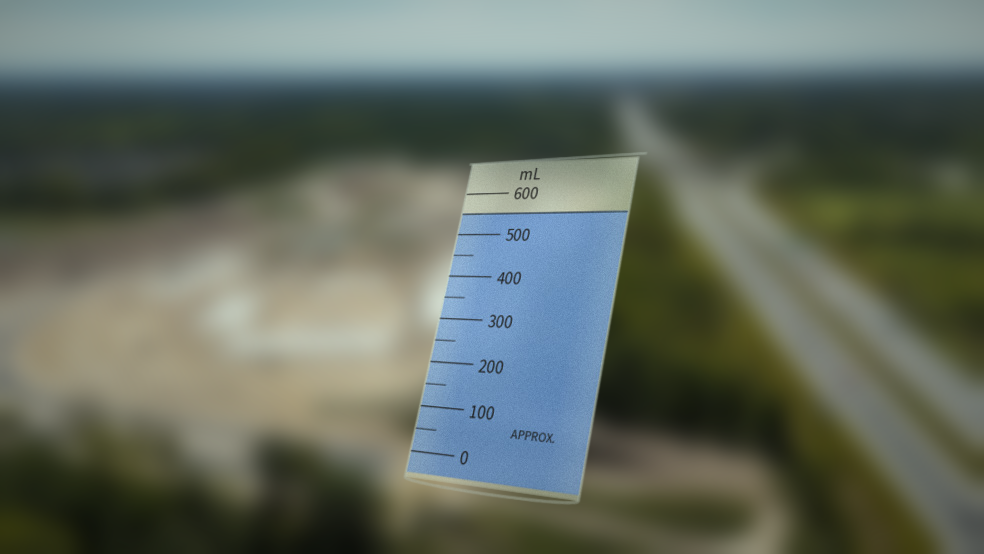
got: 550 mL
